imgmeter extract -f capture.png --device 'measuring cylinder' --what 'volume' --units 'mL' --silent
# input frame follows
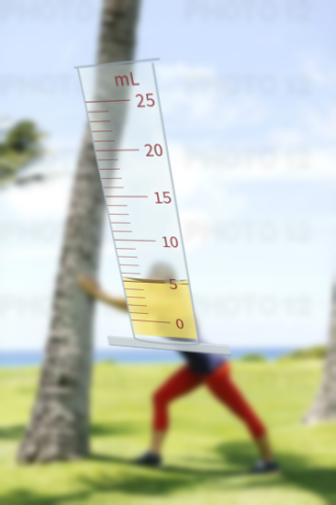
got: 5 mL
